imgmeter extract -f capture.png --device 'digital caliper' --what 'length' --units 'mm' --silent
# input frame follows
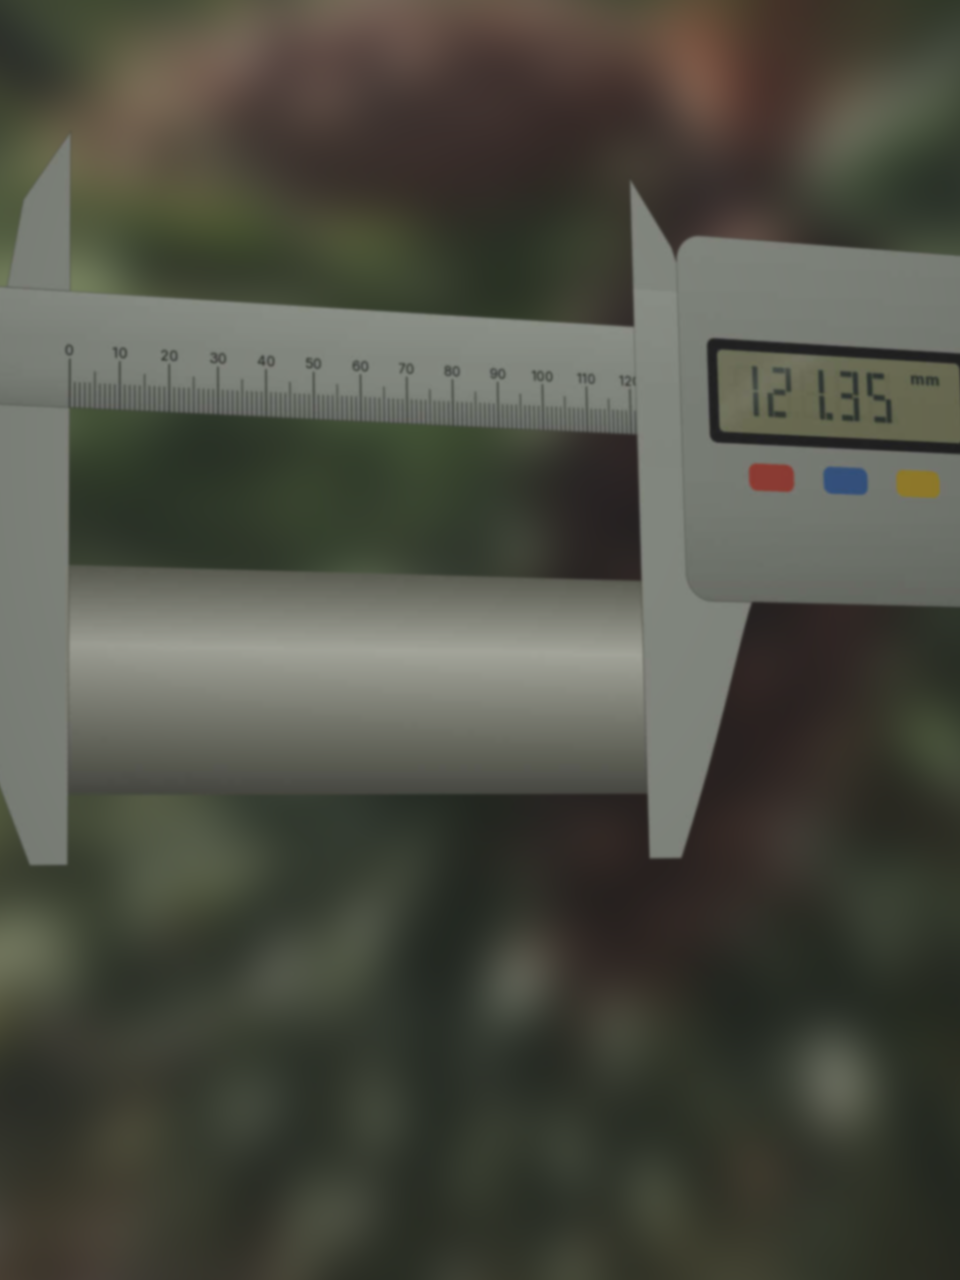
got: 121.35 mm
